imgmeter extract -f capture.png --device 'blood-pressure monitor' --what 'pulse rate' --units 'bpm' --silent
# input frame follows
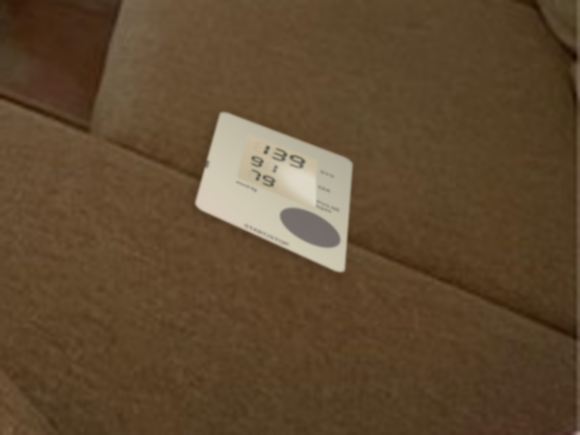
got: 79 bpm
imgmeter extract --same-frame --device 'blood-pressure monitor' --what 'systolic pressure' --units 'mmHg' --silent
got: 139 mmHg
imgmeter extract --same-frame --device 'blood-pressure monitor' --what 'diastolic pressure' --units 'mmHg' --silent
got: 91 mmHg
